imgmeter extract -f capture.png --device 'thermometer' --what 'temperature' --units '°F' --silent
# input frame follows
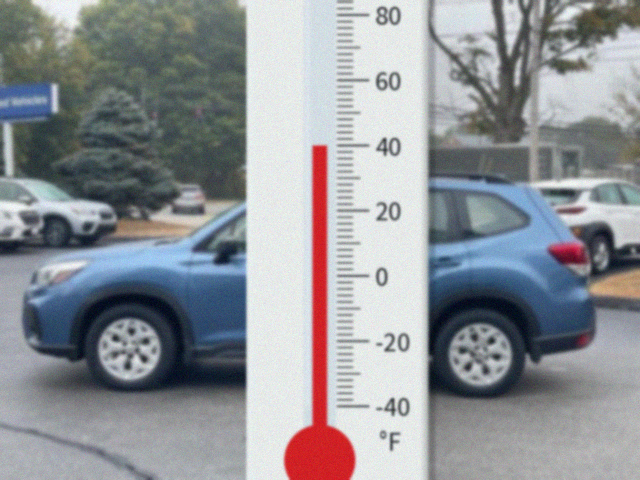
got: 40 °F
